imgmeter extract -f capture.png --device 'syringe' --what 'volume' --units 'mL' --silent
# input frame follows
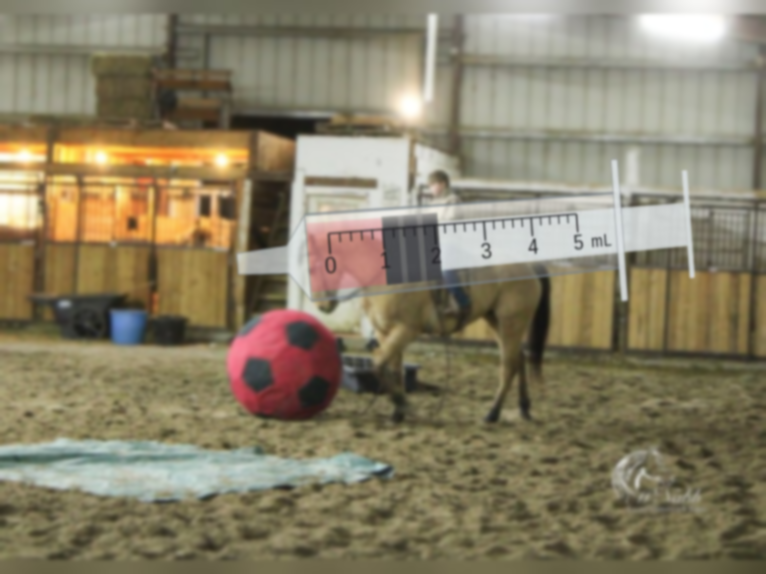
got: 1 mL
